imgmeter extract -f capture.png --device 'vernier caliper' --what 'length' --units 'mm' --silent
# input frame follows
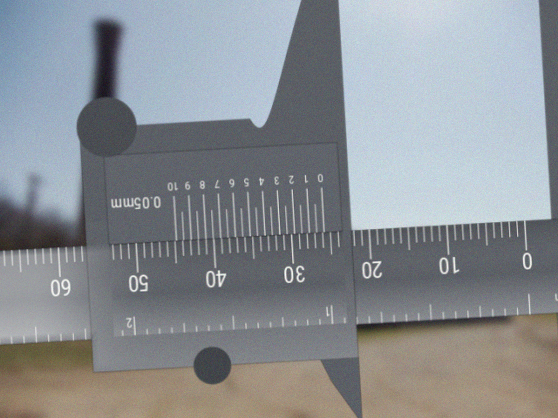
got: 25.8 mm
